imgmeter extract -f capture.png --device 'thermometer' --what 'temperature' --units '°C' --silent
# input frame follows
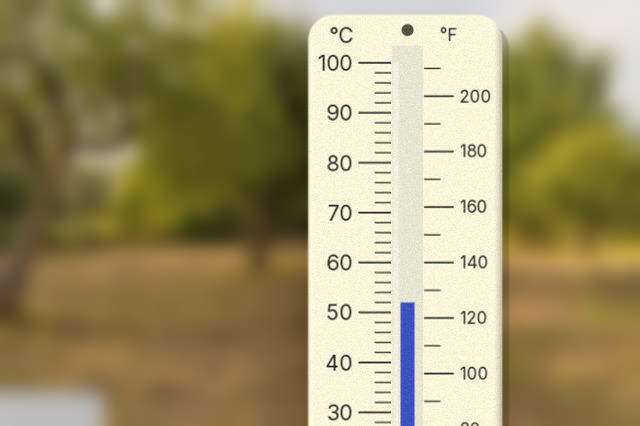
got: 52 °C
